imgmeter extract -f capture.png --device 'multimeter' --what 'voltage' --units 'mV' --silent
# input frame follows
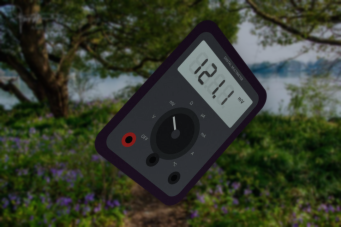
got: 121.1 mV
